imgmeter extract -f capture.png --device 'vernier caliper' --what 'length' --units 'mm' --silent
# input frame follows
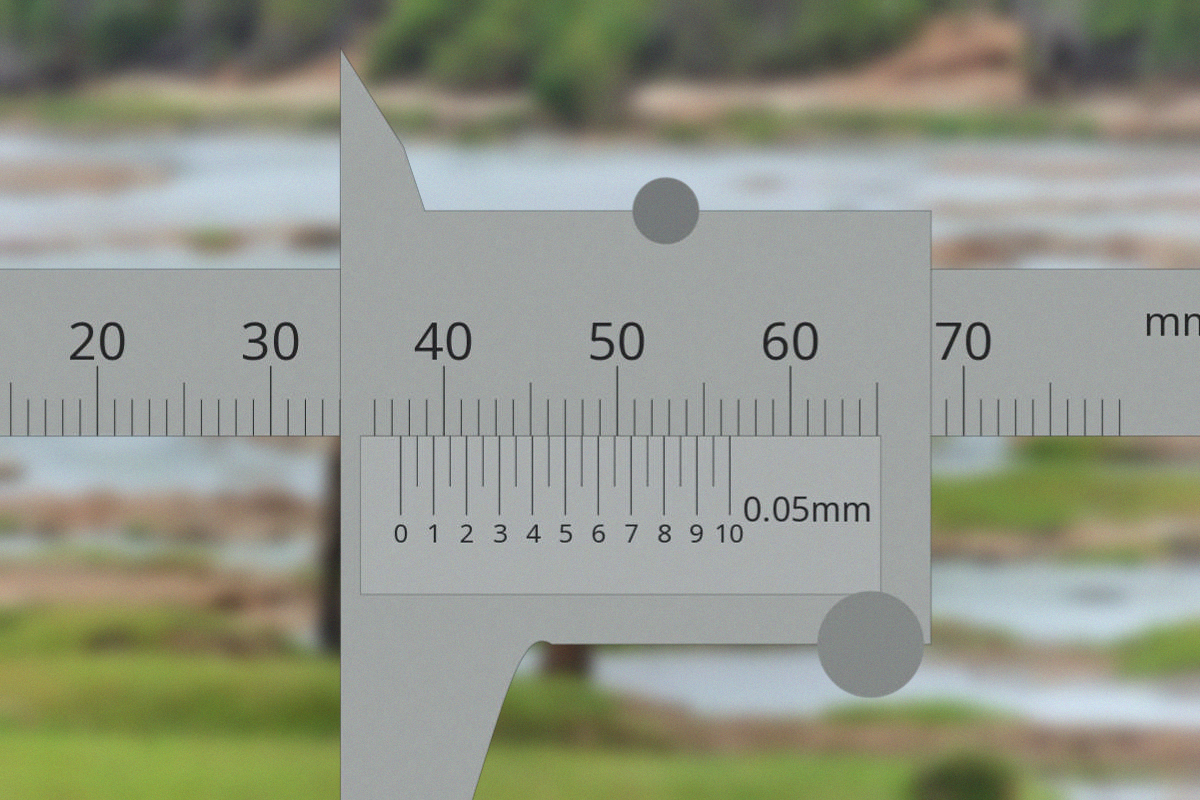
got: 37.5 mm
